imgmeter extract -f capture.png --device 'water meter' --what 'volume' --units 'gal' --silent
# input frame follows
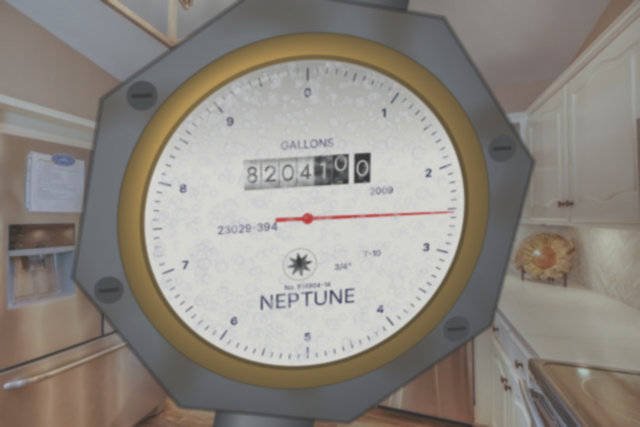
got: 8204102.5 gal
